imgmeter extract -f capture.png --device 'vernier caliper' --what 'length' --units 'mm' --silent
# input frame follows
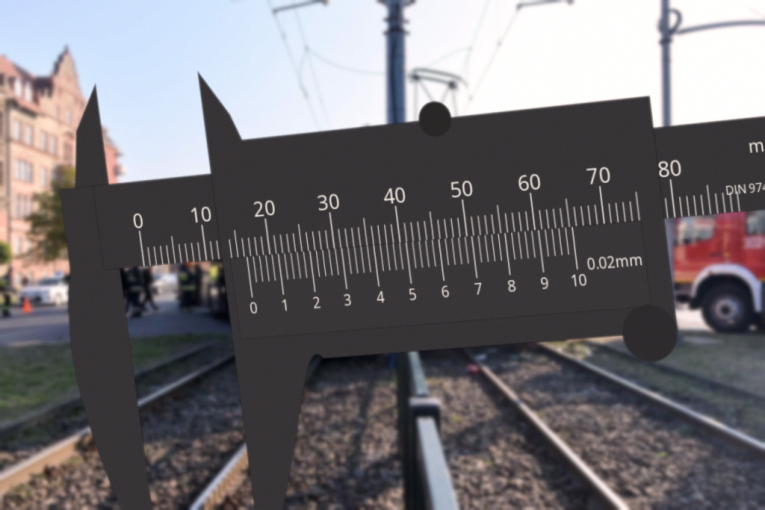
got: 16.4 mm
